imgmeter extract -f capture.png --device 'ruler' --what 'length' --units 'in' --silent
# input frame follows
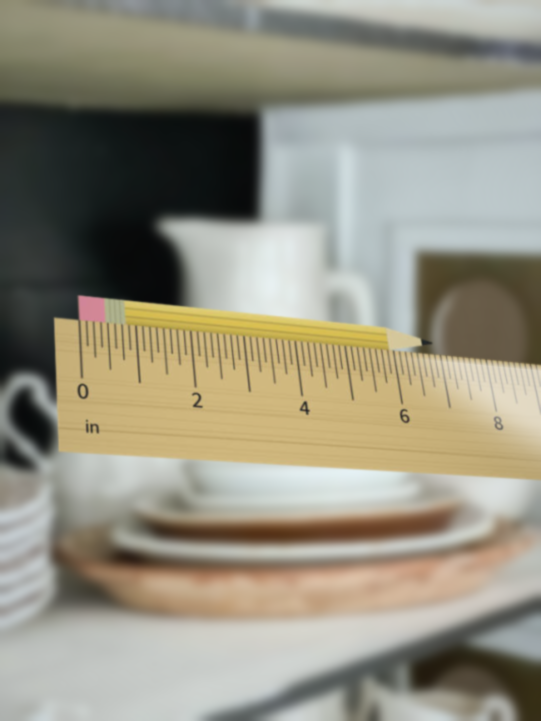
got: 6.875 in
